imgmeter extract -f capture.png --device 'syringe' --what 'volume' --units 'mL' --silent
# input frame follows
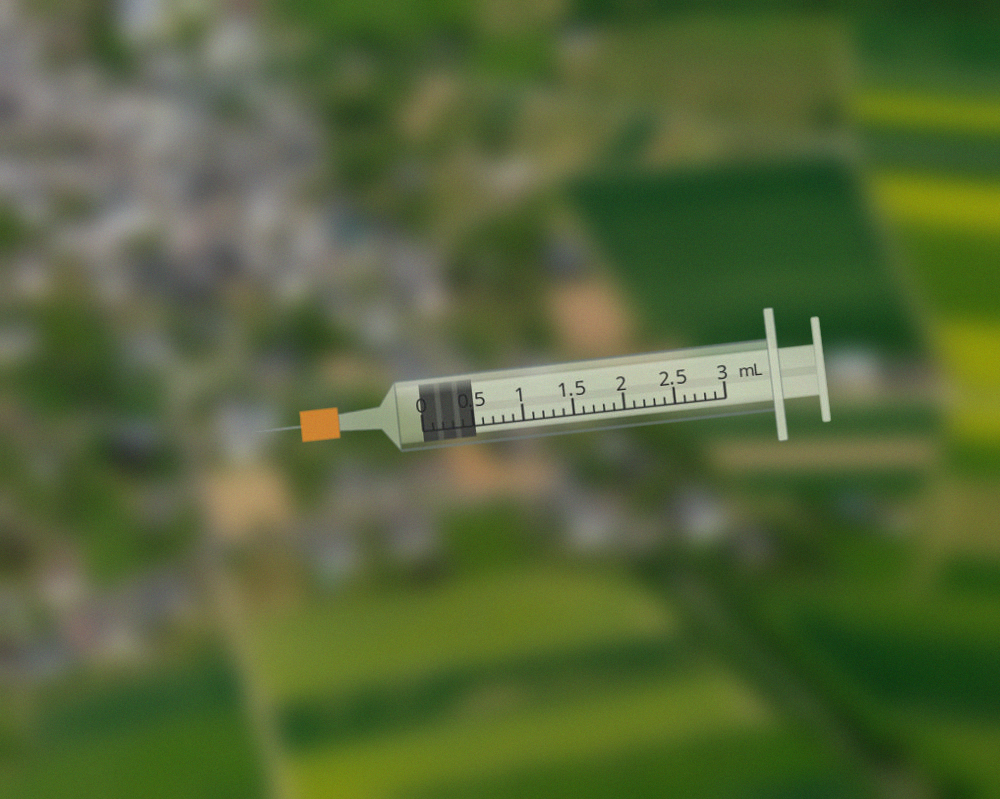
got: 0 mL
